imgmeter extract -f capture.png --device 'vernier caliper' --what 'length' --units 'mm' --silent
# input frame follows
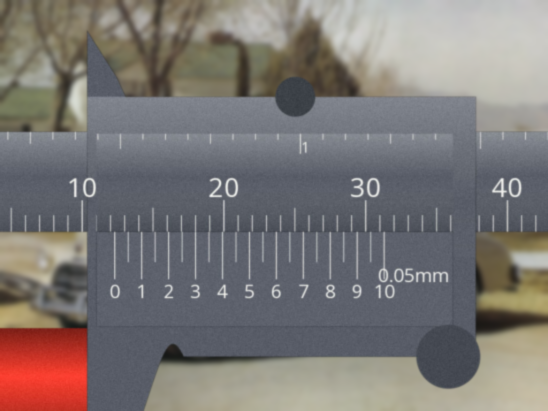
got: 12.3 mm
